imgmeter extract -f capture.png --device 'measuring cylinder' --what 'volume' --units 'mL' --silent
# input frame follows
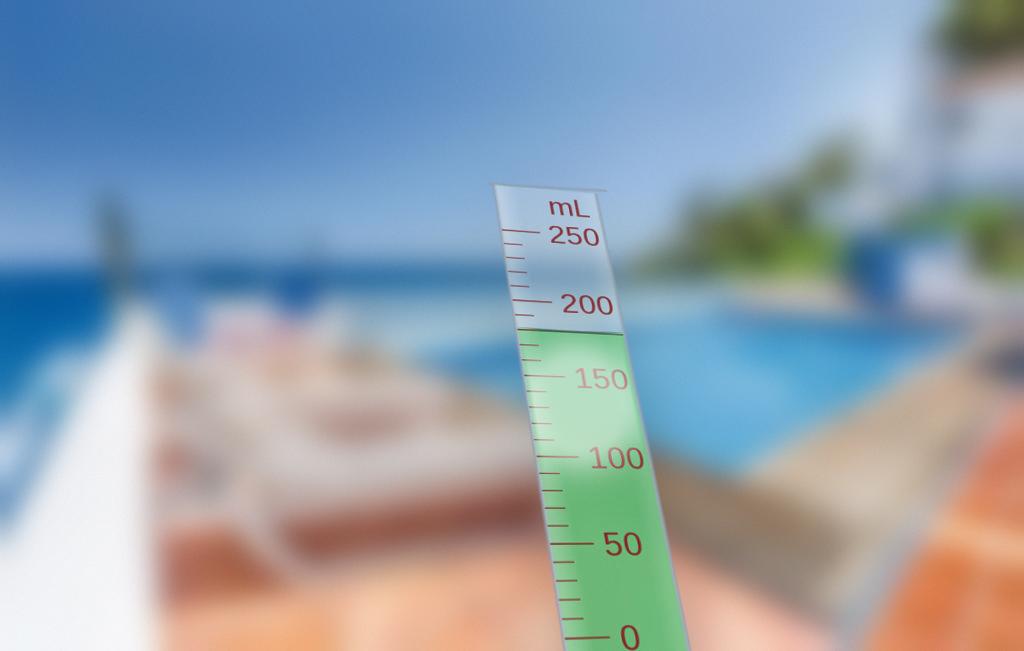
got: 180 mL
